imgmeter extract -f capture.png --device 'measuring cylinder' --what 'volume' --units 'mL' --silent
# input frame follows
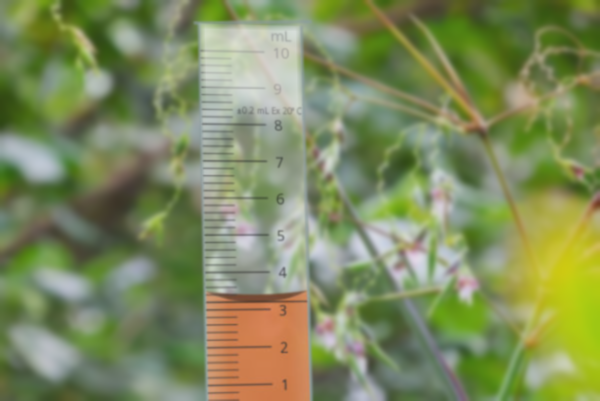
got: 3.2 mL
